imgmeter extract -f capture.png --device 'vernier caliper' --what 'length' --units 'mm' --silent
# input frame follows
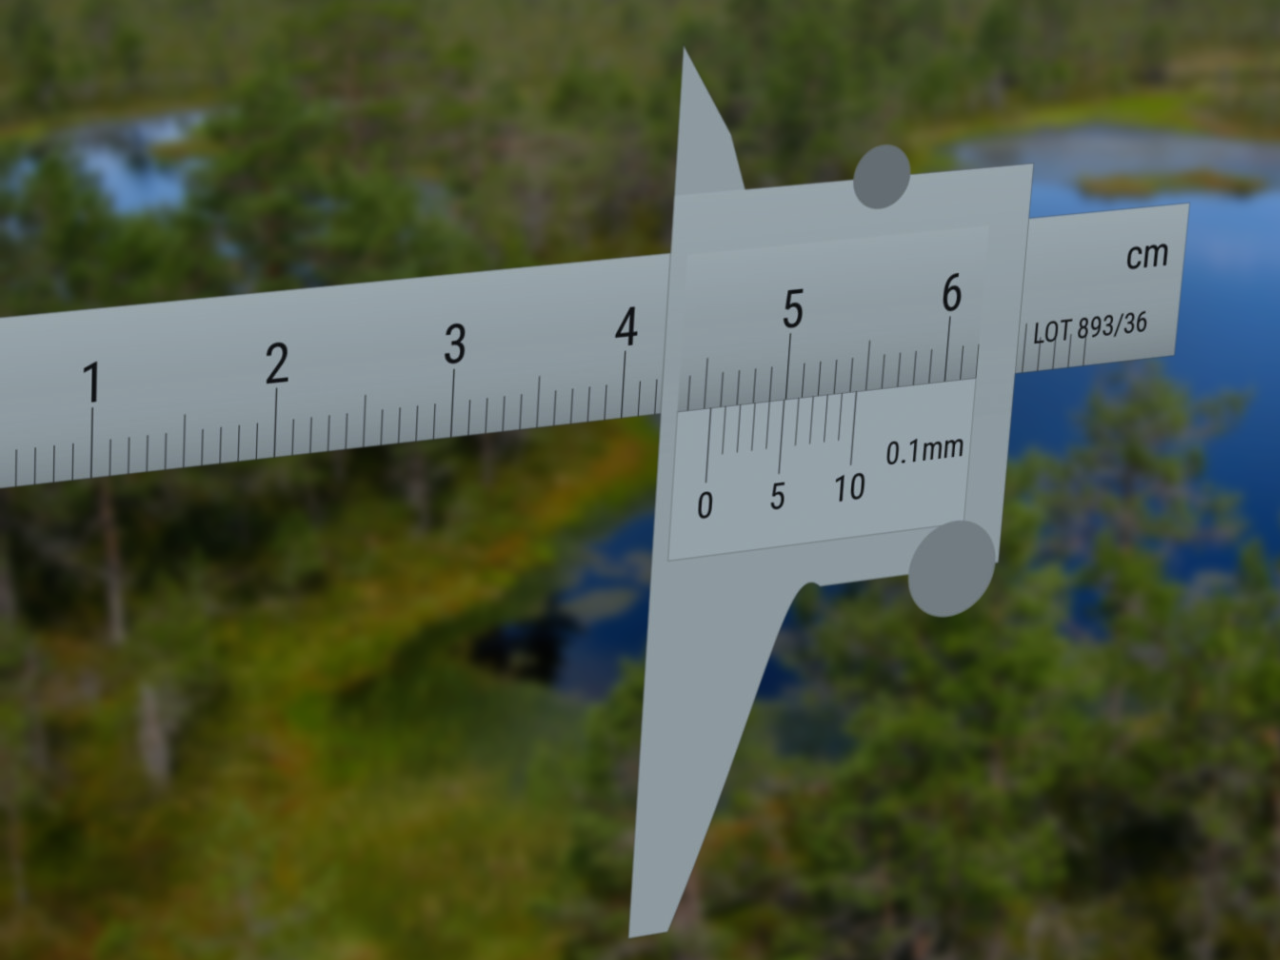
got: 45.4 mm
